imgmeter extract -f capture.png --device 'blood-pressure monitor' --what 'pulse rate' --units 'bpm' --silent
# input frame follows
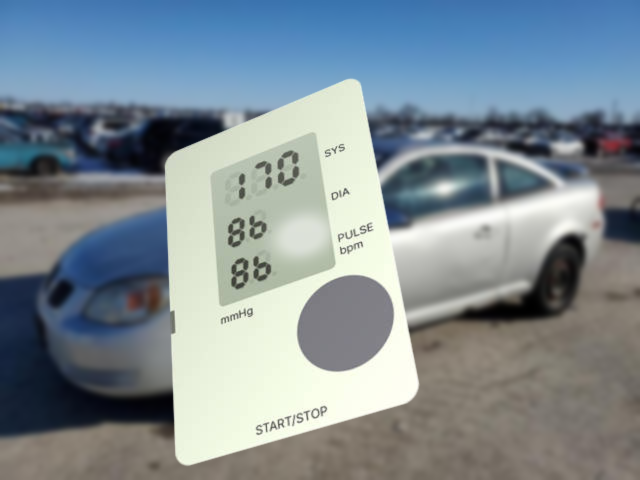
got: 86 bpm
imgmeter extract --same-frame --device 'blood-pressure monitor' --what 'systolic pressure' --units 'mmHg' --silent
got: 170 mmHg
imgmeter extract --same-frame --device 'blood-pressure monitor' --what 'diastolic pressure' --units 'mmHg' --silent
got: 86 mmHg
